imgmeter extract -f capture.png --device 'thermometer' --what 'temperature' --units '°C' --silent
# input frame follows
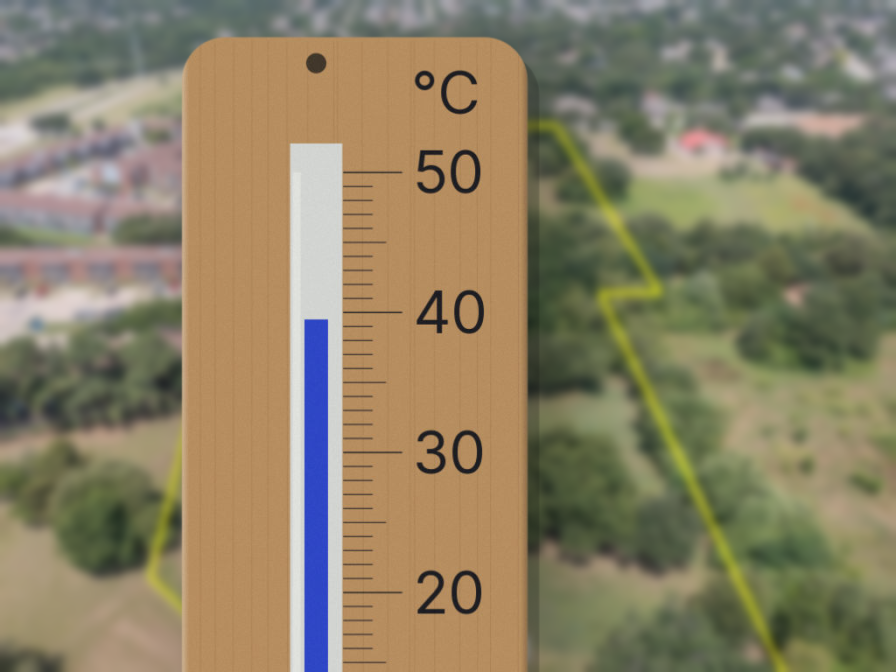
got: 39.5 °C
